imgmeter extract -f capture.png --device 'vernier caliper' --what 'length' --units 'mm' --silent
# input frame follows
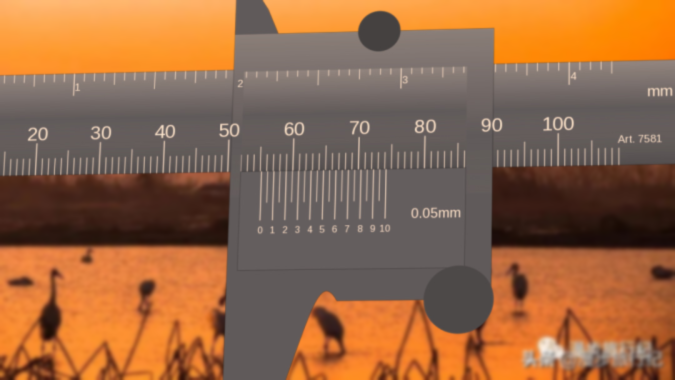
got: 55.2 mm
